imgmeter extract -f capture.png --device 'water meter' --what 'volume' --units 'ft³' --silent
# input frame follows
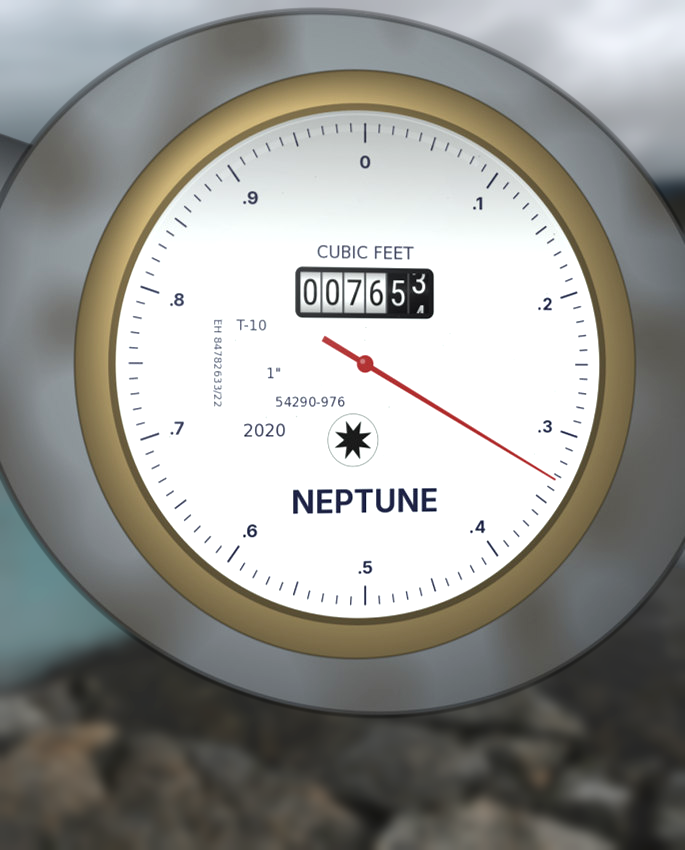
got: 7653.33 ft³
